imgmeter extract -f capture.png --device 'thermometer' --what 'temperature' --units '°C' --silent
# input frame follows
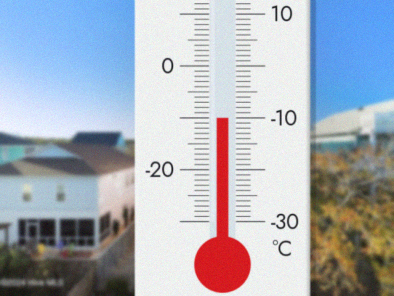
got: -10 °C
